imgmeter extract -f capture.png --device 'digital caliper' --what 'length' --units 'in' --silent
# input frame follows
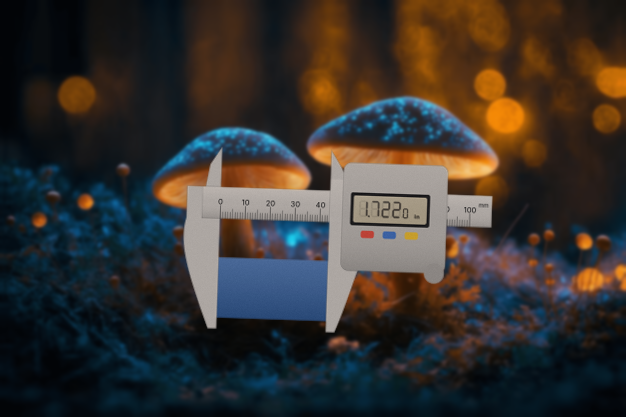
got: 1.7220 in
